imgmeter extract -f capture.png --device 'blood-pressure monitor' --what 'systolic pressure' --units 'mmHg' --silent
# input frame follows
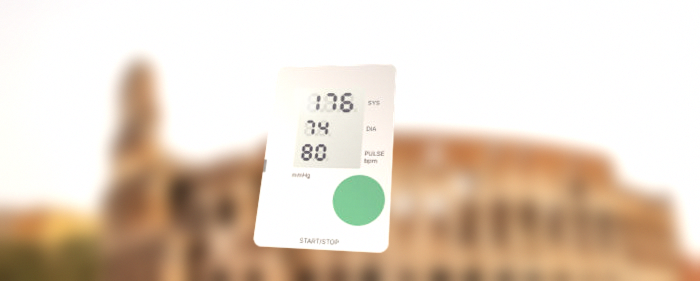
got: 176 mmHg
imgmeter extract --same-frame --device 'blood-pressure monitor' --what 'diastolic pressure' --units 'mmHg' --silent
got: 74 mmHg
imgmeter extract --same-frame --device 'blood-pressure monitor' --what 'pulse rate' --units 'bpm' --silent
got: 80 bpm
